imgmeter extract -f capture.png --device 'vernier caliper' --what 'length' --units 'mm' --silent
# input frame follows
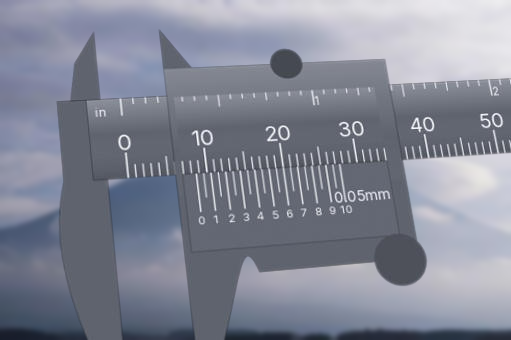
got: 8.6 mm
